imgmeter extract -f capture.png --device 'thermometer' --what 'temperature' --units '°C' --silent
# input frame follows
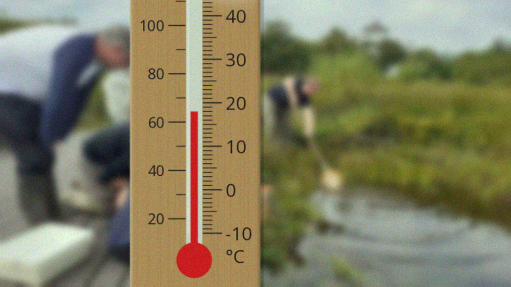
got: 18 °C
